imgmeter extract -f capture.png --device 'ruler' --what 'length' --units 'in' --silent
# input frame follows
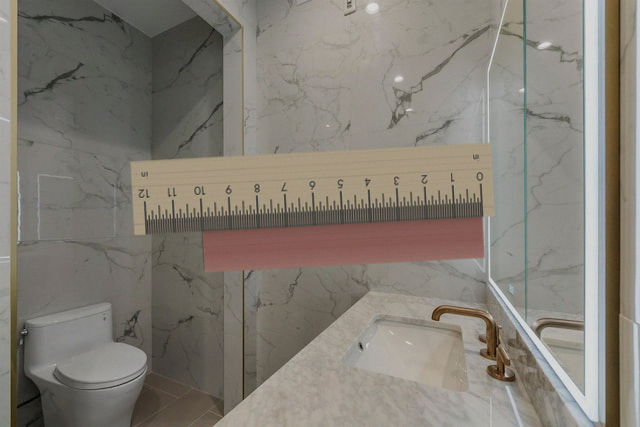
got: 10 in
